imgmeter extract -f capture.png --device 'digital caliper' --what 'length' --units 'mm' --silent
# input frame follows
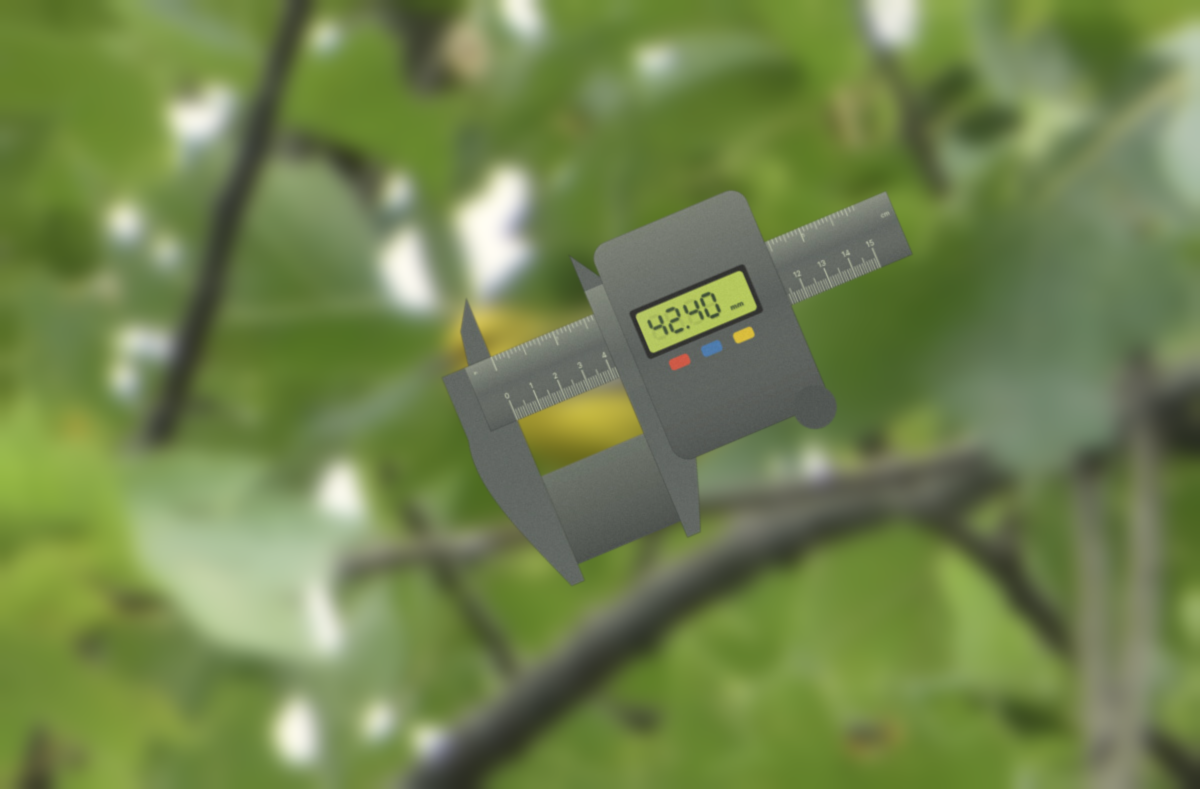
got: 42.40 mm
